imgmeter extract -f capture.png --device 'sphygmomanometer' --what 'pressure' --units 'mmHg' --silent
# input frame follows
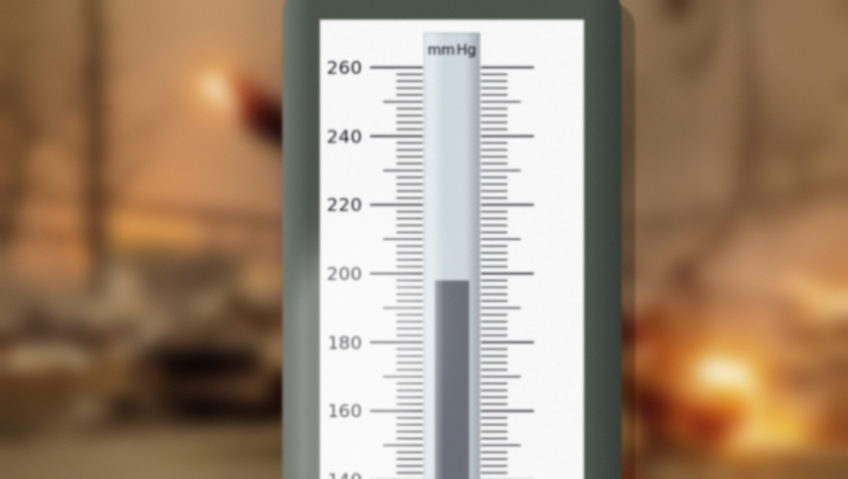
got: 198 mmHg
